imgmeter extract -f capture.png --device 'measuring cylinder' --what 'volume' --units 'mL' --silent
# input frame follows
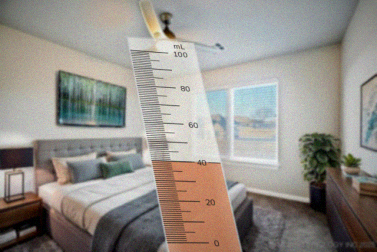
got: 40 mL
